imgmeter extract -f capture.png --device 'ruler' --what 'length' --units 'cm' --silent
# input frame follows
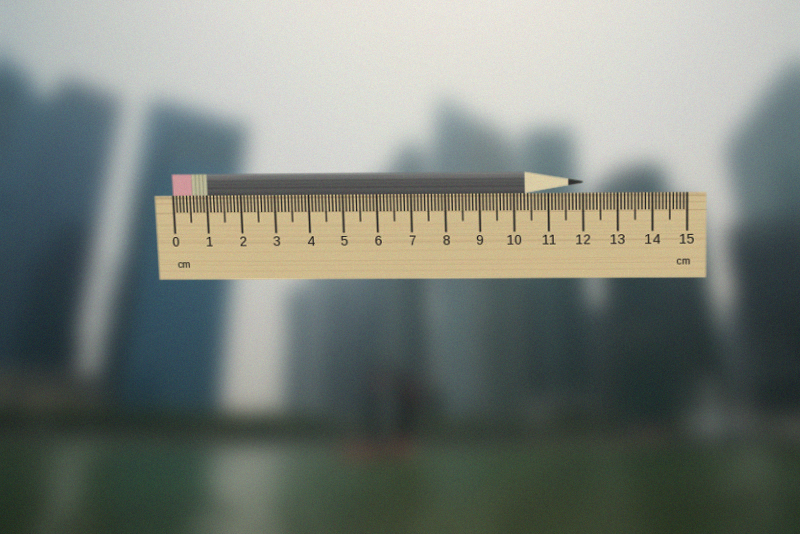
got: 12 cm
